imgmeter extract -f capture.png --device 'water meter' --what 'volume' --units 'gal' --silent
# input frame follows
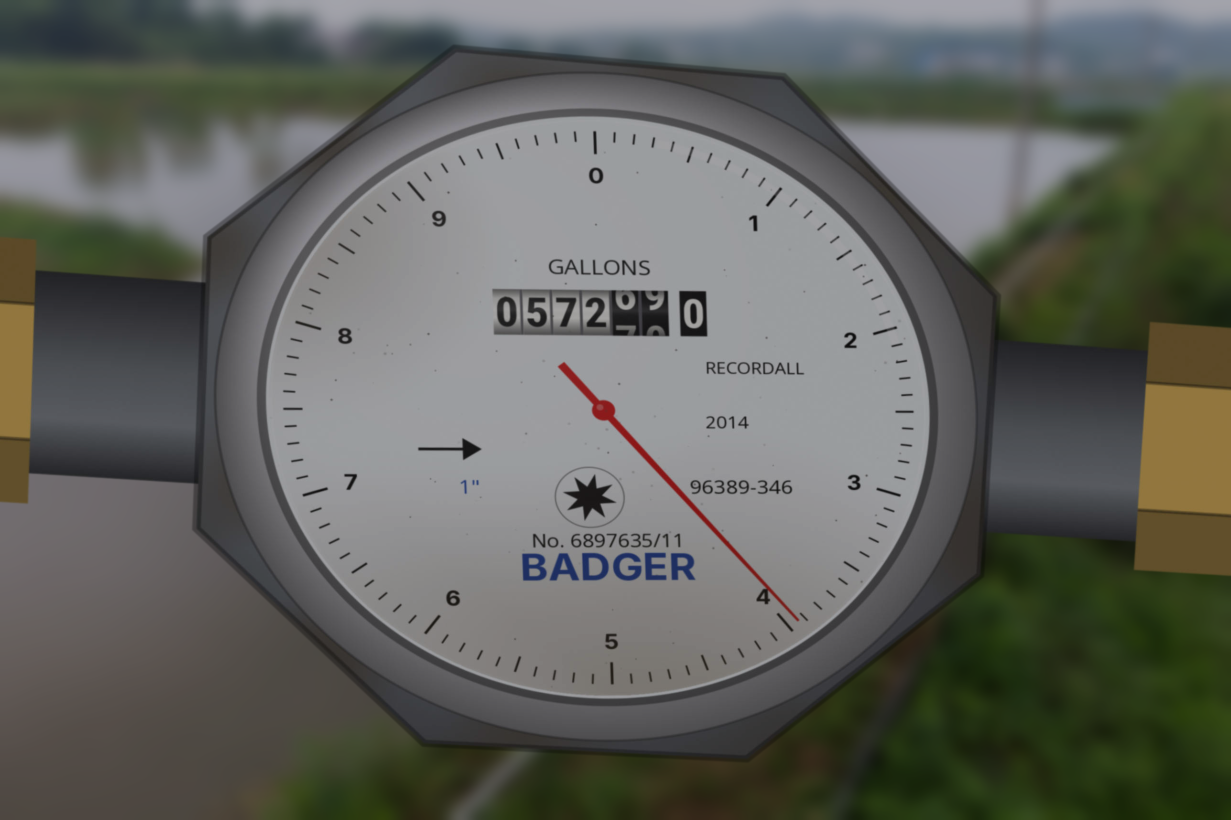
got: 572693.9 gal
